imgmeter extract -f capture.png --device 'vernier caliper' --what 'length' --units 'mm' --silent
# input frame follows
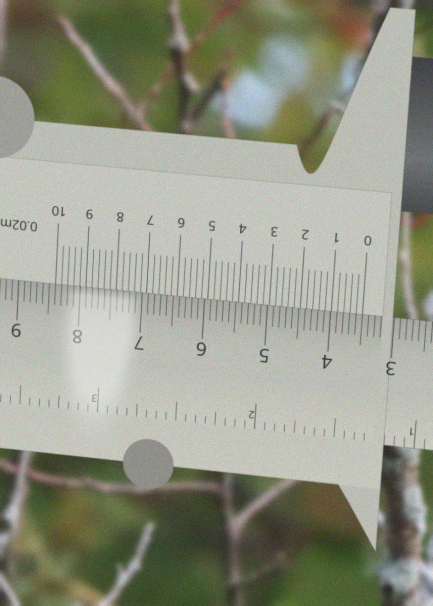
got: 35.0 mm
